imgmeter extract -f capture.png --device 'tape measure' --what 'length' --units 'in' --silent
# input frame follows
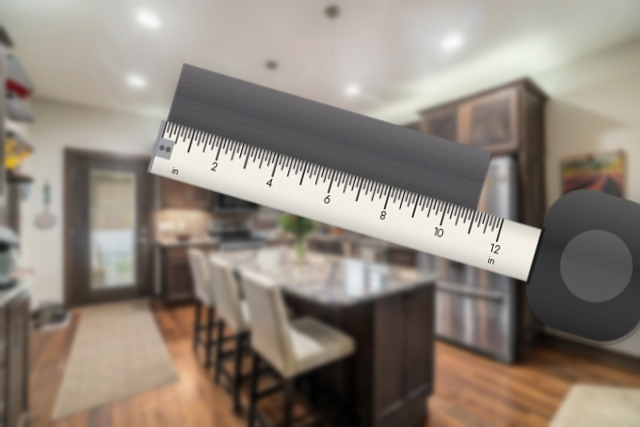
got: 11 in
